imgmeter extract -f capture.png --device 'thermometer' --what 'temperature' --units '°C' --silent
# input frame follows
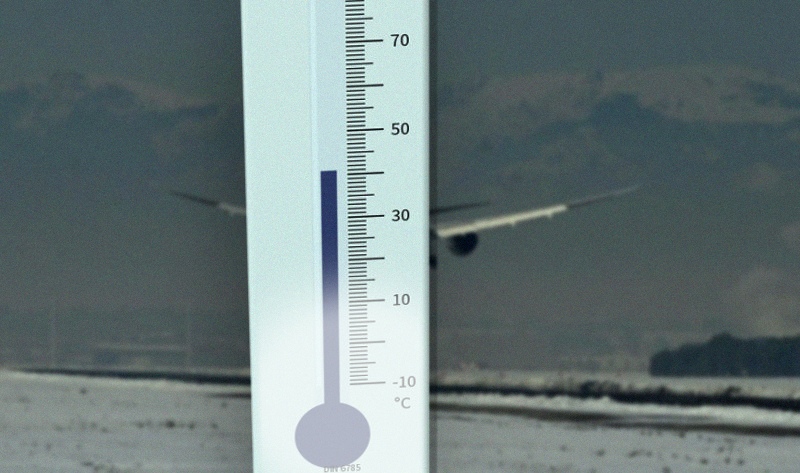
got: 41 °C
